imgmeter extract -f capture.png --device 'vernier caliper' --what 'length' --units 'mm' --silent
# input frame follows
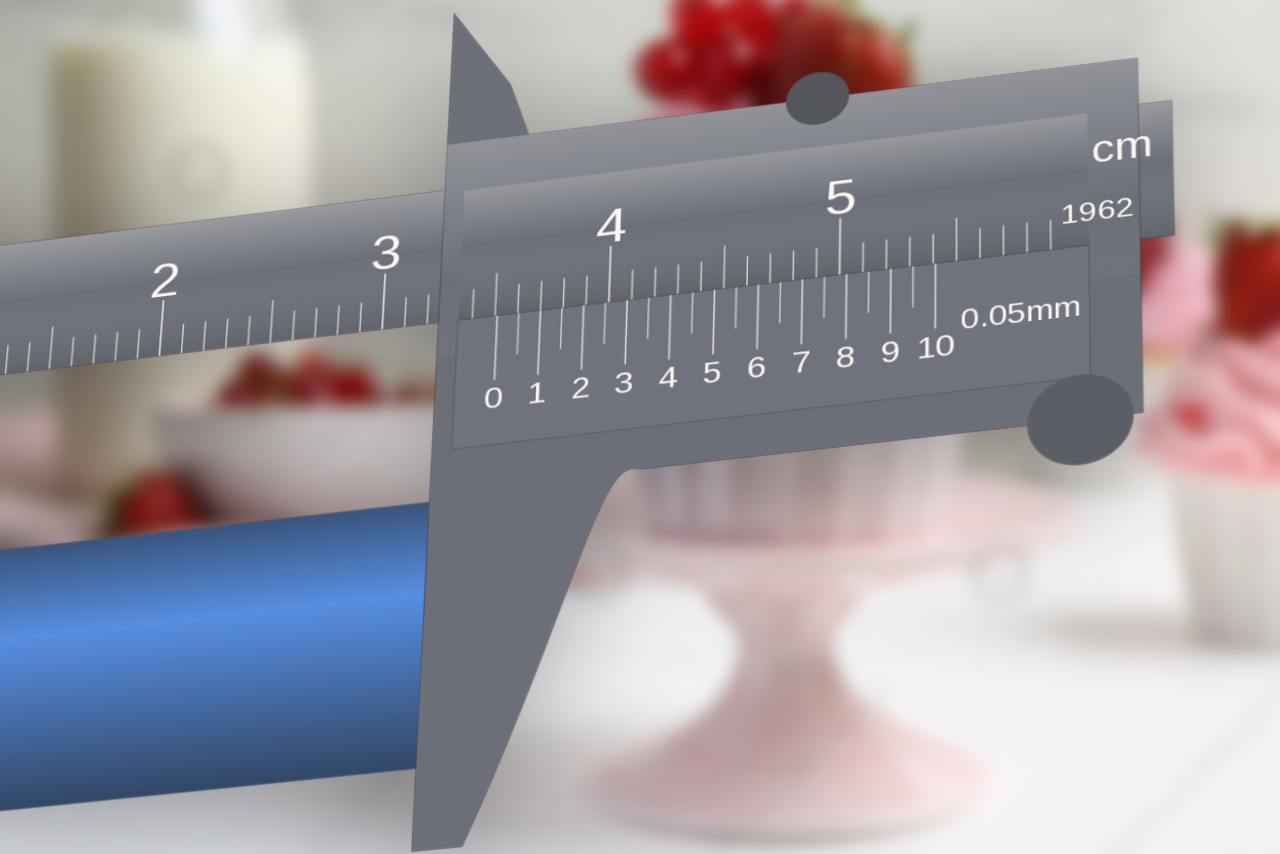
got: 35.1 mm
